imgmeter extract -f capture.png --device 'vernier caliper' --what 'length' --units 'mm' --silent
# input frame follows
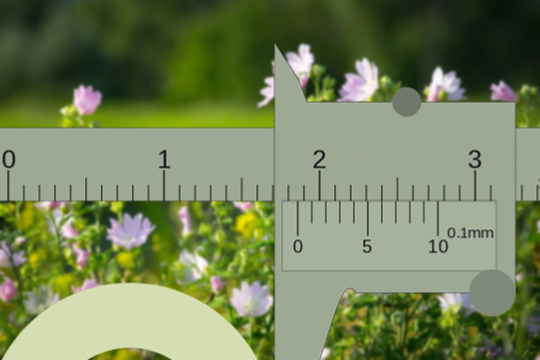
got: 18.6 mm
